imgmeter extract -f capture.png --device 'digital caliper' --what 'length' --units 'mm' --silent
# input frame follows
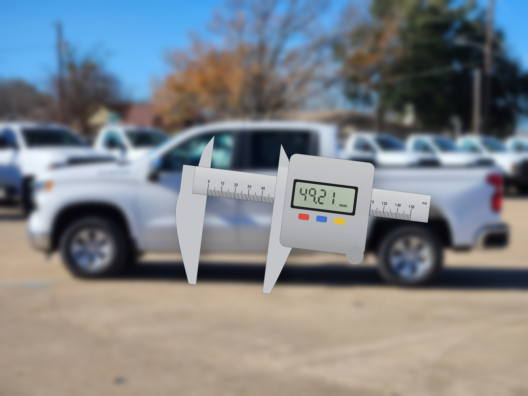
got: 49.21 mm
